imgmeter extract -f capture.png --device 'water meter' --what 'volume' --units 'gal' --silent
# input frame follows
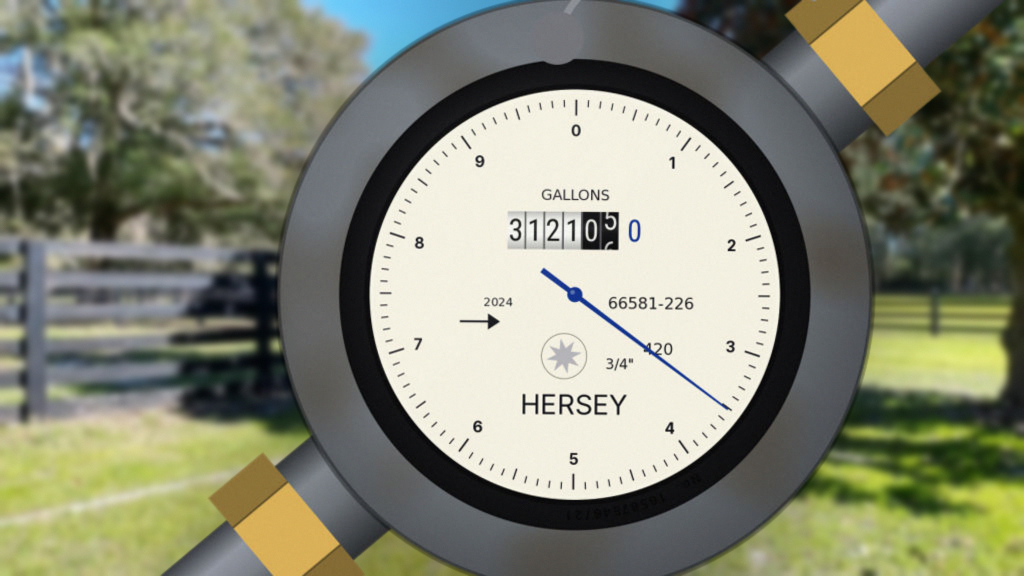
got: 3121053.5 gal
